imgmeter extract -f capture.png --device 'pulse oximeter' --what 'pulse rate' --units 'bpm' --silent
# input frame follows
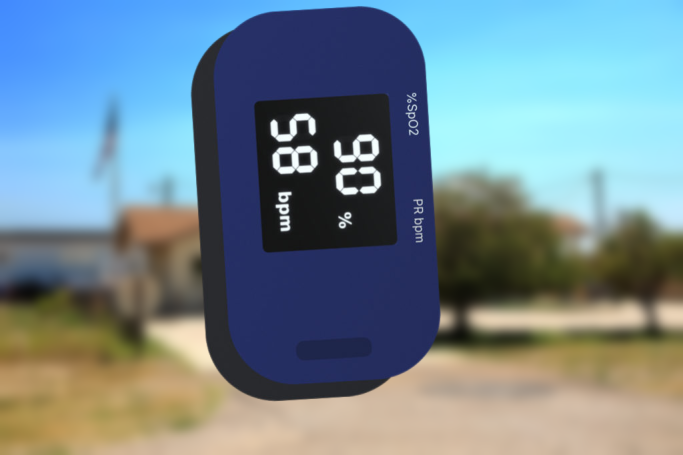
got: 58 bpm
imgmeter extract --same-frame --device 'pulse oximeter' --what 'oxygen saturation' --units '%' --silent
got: 90 %
